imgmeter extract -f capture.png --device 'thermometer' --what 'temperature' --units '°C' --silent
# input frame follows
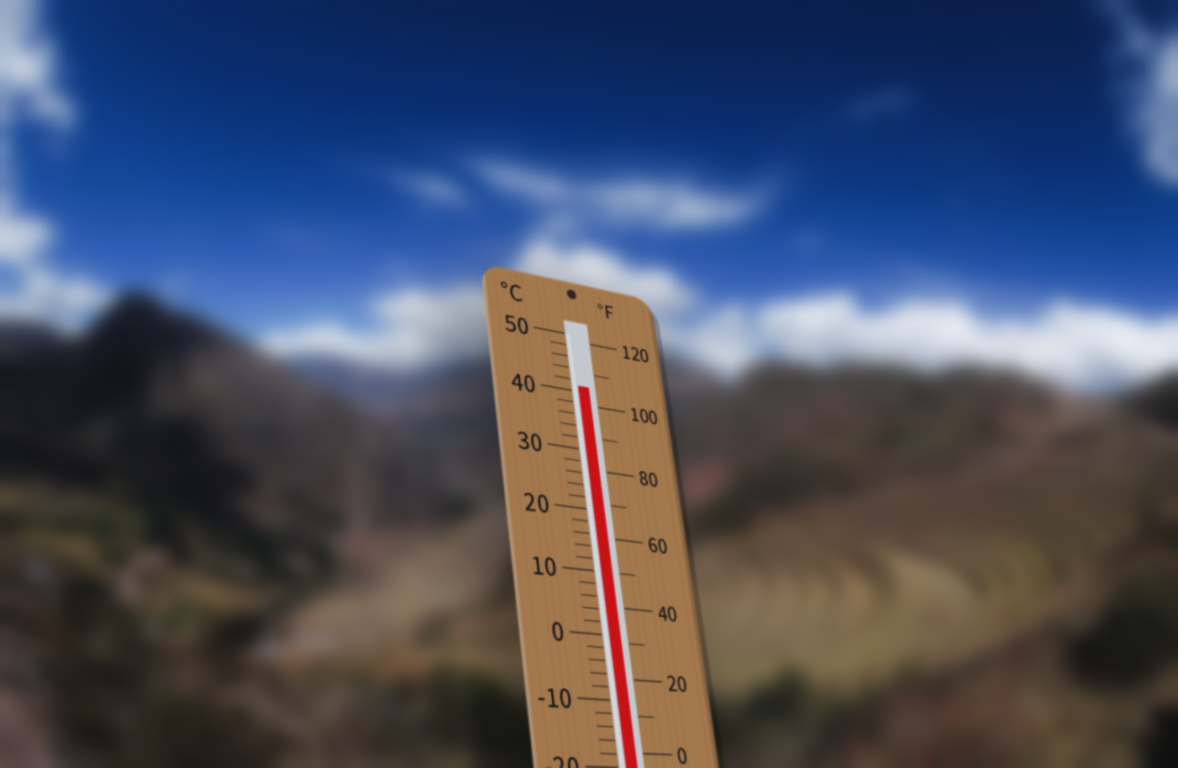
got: 41 °C
